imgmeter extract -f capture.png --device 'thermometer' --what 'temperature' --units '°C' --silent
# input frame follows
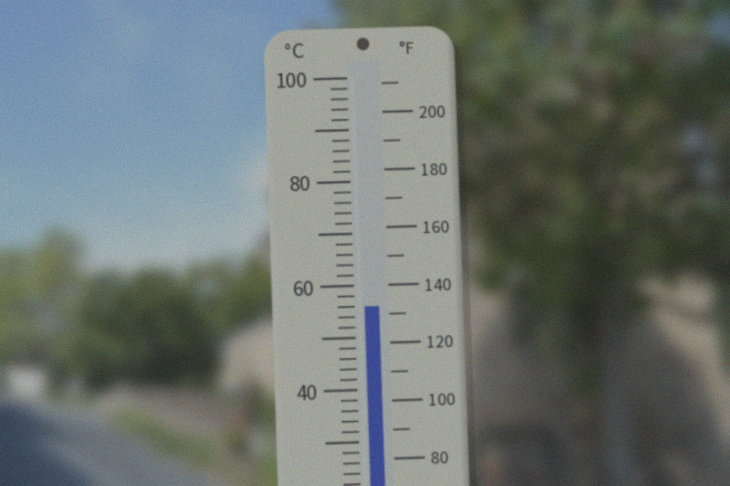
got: 56 °C
